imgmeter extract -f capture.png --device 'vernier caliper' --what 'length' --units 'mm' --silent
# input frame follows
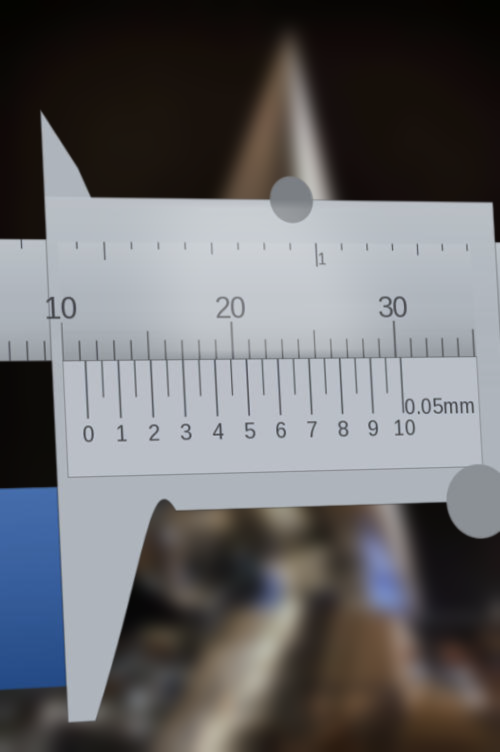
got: 11.3 mm
